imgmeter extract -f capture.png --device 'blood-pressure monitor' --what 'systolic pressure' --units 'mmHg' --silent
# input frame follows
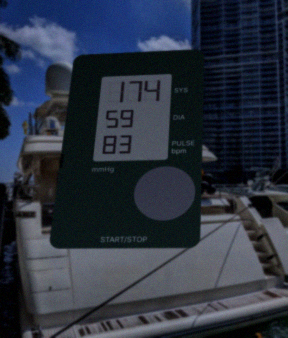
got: 174 mmHg
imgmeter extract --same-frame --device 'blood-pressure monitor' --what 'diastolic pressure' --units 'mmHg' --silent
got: 59 mmHg
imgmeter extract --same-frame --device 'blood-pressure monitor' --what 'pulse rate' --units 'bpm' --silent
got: 83 bpm
